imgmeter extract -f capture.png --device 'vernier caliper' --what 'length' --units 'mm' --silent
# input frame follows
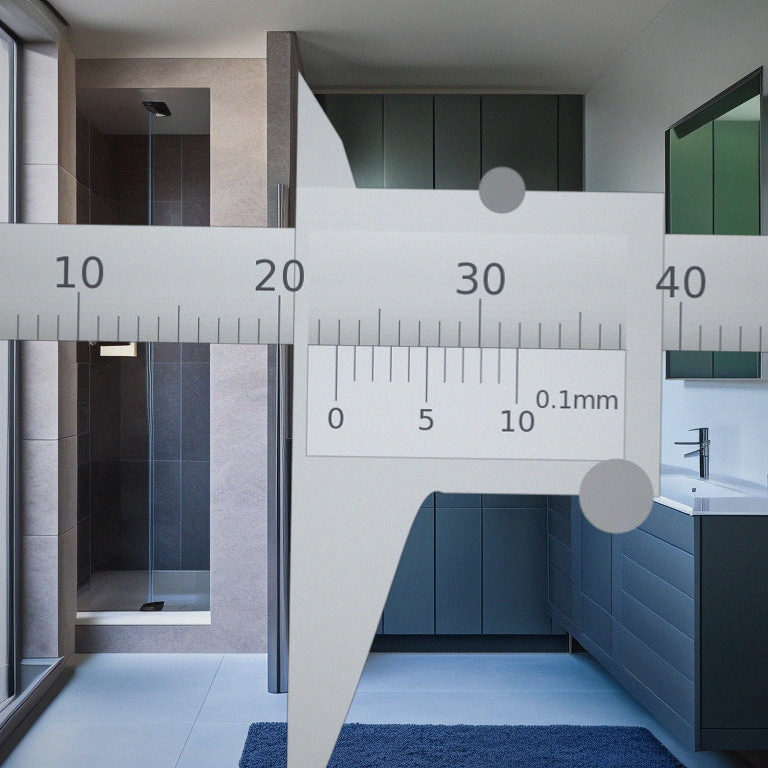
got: 22.9 mm
